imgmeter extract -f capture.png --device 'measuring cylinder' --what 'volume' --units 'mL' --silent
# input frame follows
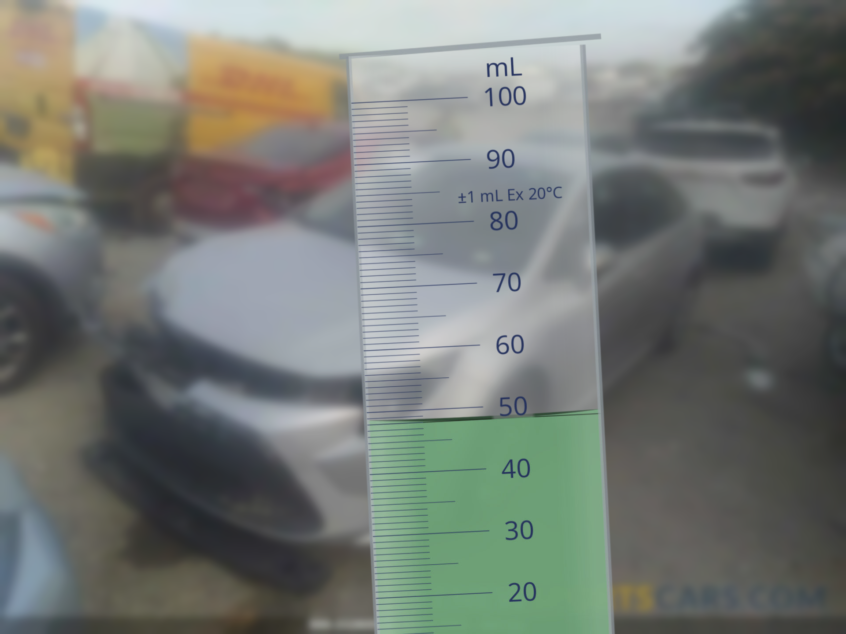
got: 48 mL
